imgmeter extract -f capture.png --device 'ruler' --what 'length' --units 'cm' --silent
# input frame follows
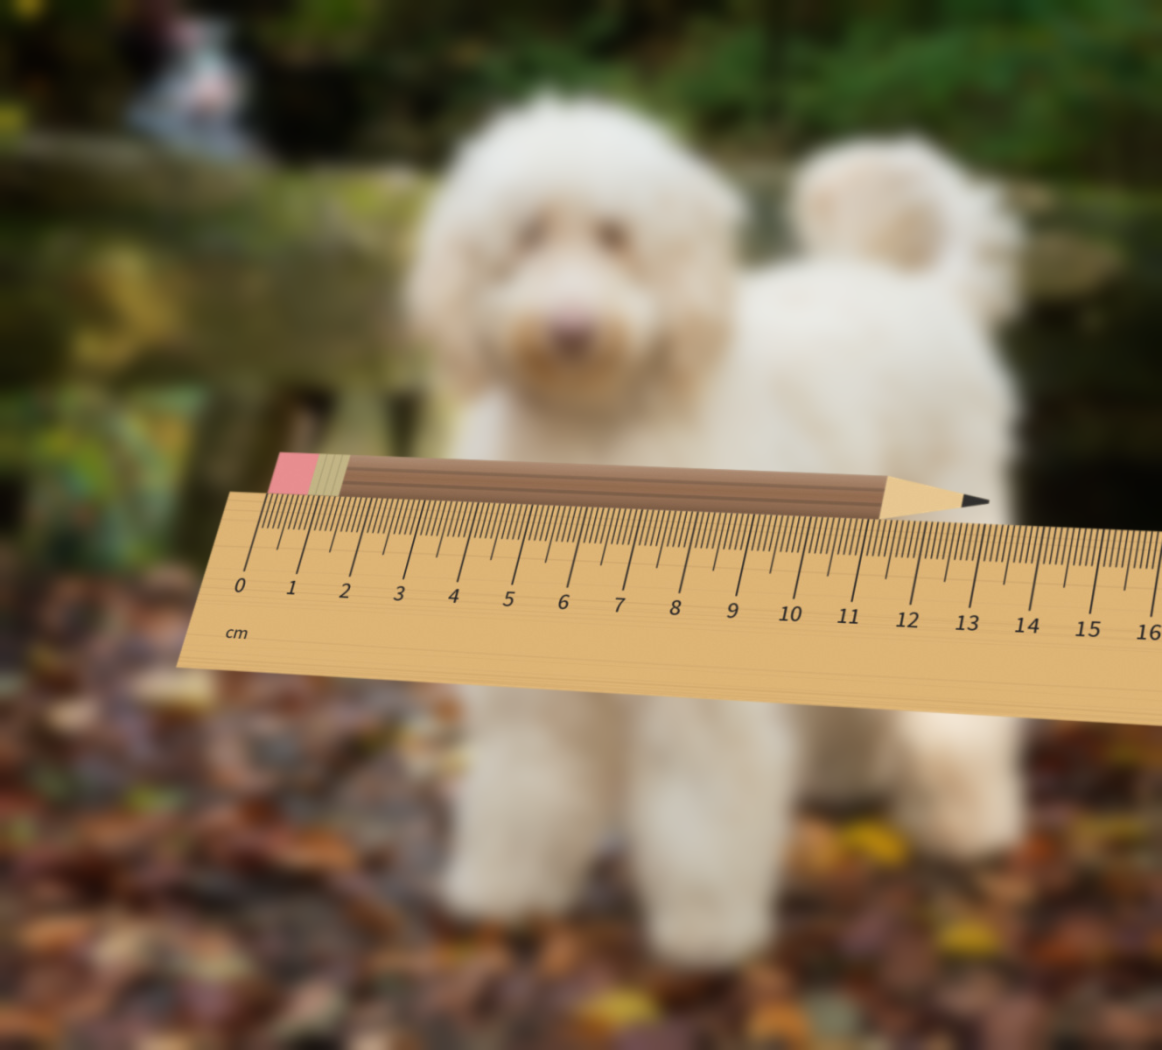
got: 13 cm
